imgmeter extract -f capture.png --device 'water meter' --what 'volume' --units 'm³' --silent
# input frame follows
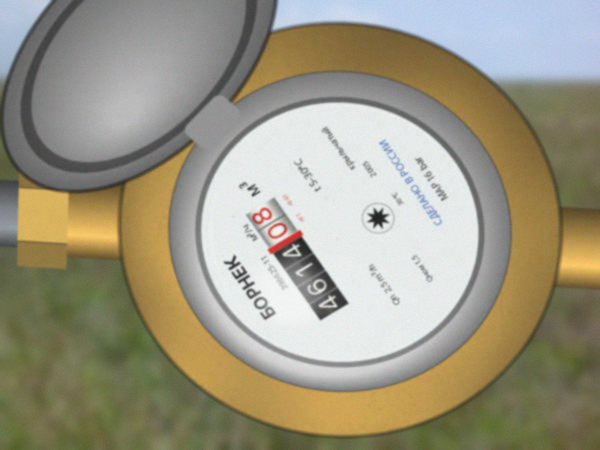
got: 4614.08 m³
